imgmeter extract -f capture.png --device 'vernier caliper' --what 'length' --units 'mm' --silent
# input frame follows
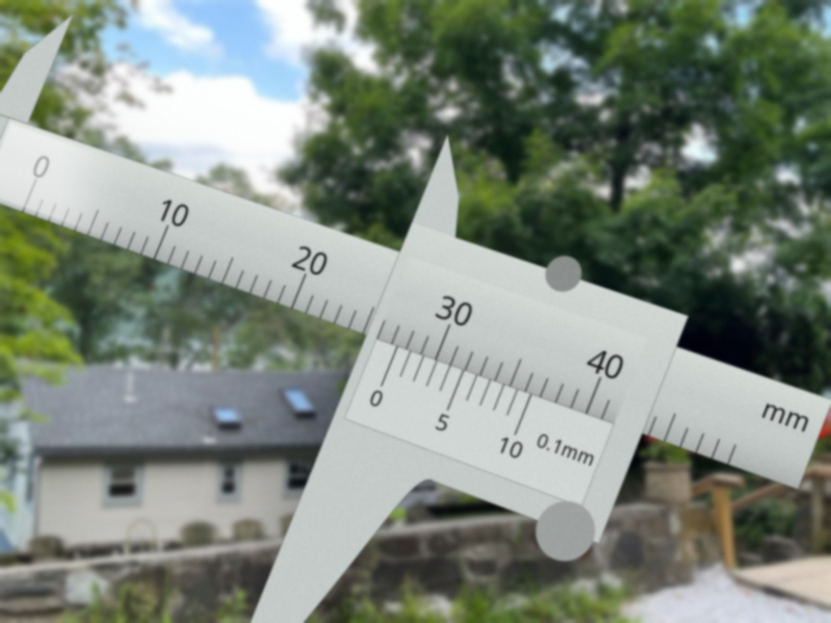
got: 27.4 mm
